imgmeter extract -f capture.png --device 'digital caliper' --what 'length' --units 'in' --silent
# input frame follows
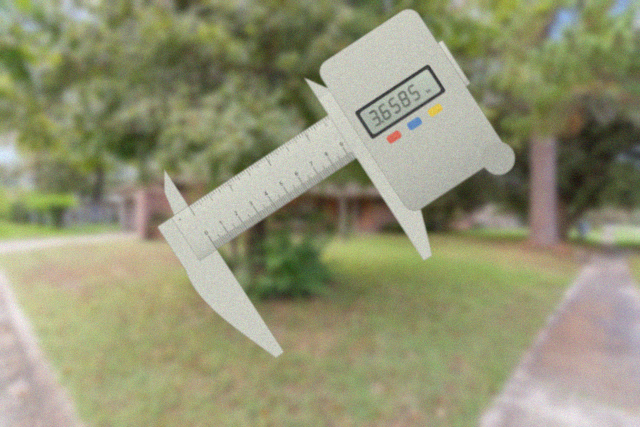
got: 3.6585 in
